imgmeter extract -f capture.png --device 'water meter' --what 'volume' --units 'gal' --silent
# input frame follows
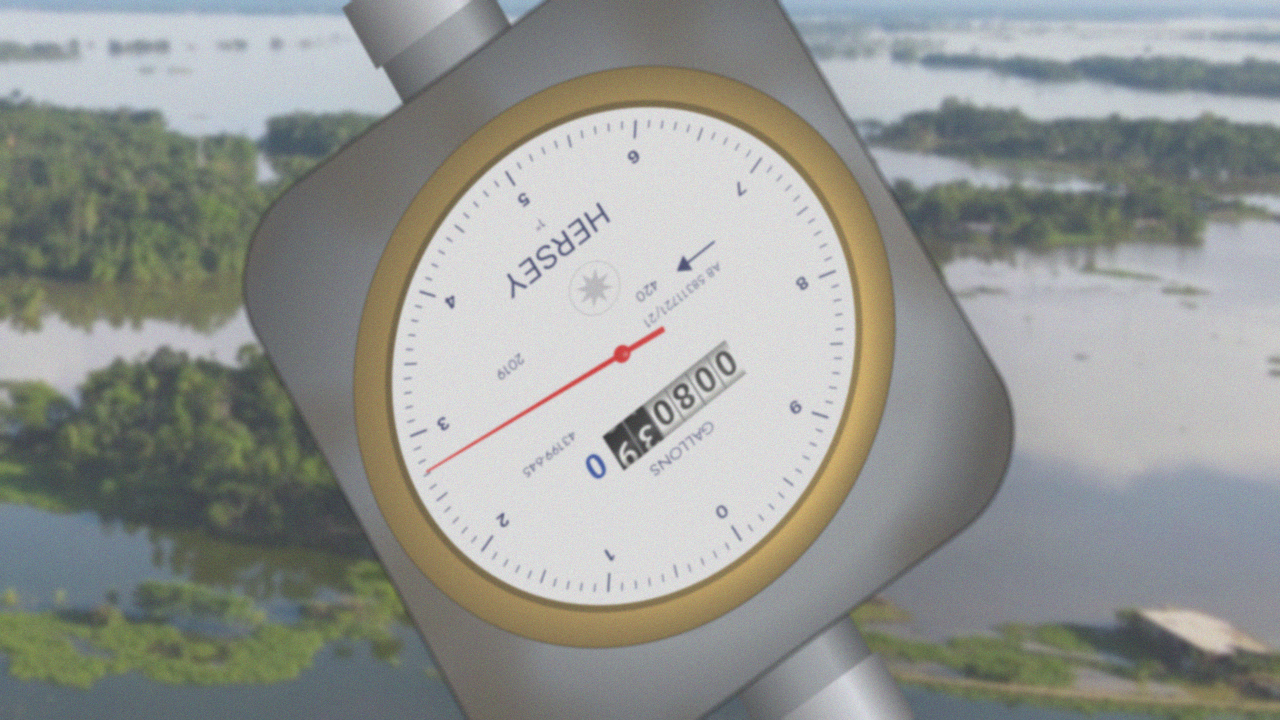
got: 80392.7 gal
